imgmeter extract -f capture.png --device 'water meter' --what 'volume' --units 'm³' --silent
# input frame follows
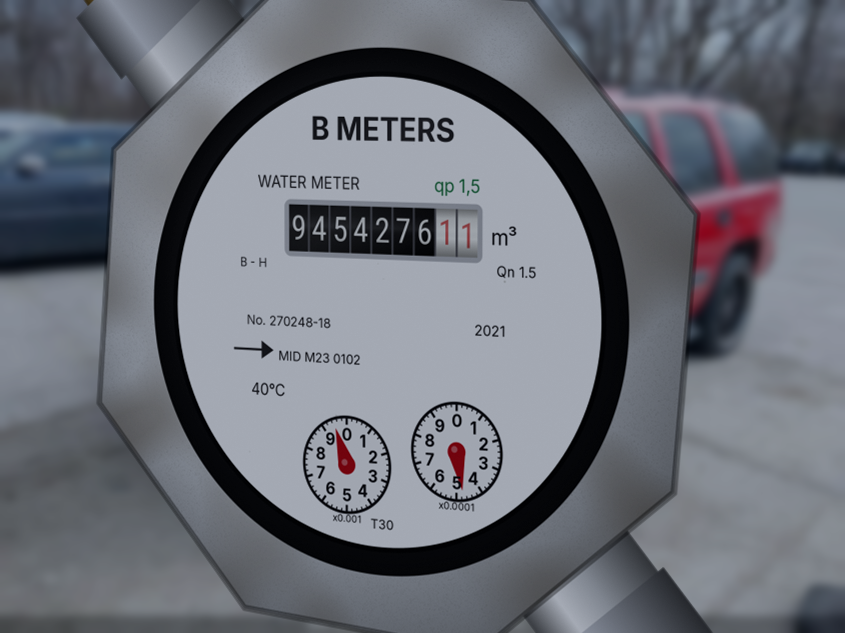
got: 9454276.1094 m³
